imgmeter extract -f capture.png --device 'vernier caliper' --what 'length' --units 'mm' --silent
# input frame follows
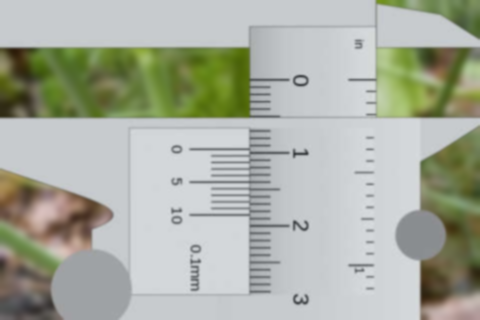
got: 9.5 mm
